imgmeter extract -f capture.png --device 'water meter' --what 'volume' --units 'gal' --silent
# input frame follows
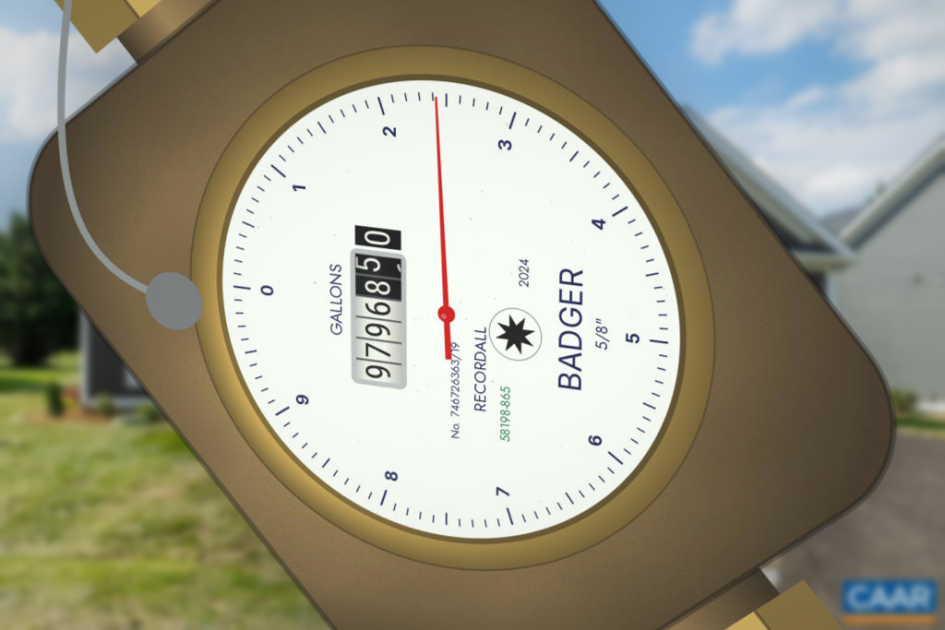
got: 9796852.4 gal
